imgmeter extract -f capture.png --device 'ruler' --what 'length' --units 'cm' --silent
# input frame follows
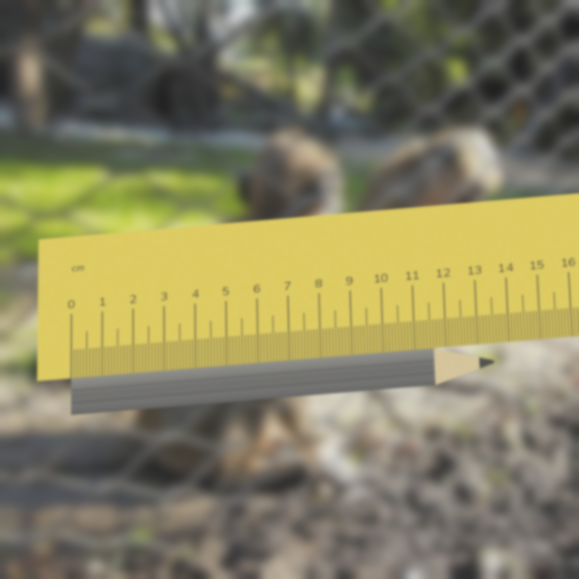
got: 13.5 cm
